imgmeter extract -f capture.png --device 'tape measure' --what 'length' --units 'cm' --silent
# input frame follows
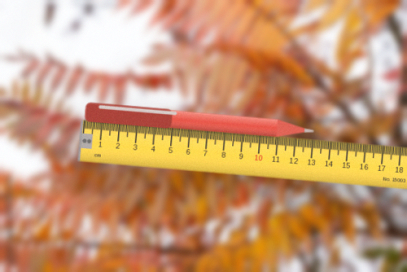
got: 13 cm
